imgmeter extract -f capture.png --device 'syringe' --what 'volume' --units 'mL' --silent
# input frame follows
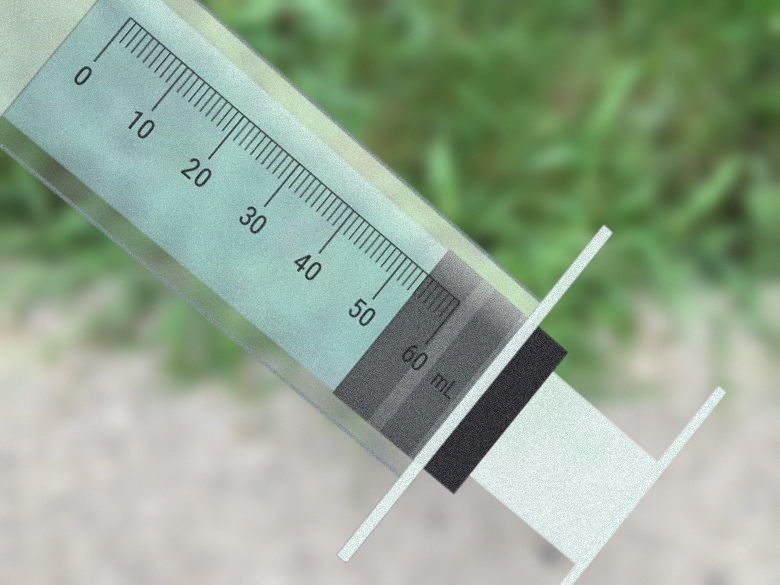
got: 54 mL
